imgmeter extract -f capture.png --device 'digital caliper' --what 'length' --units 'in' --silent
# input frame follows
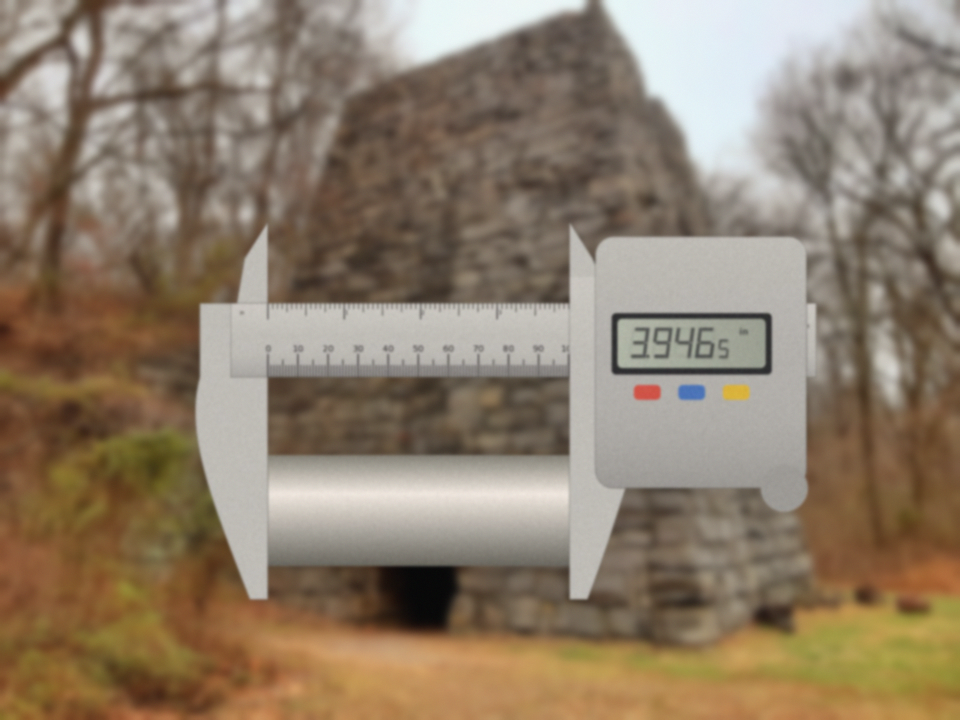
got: 3.9465 in
